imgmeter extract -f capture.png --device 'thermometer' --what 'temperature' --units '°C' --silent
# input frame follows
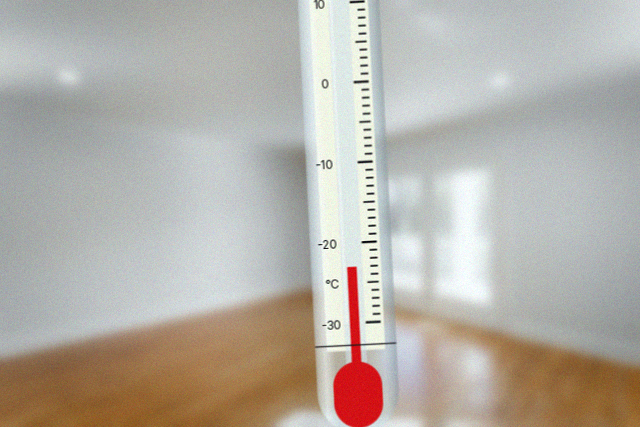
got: -23 °C
